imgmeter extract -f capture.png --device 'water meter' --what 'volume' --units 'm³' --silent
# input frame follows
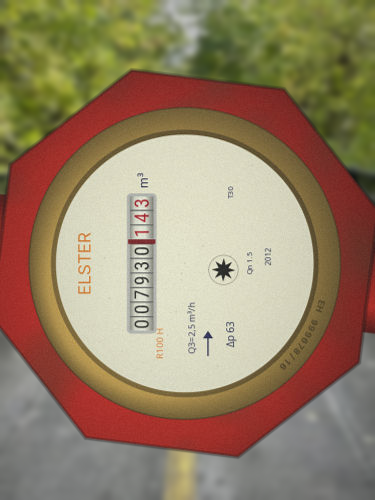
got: 7930.143 m³
